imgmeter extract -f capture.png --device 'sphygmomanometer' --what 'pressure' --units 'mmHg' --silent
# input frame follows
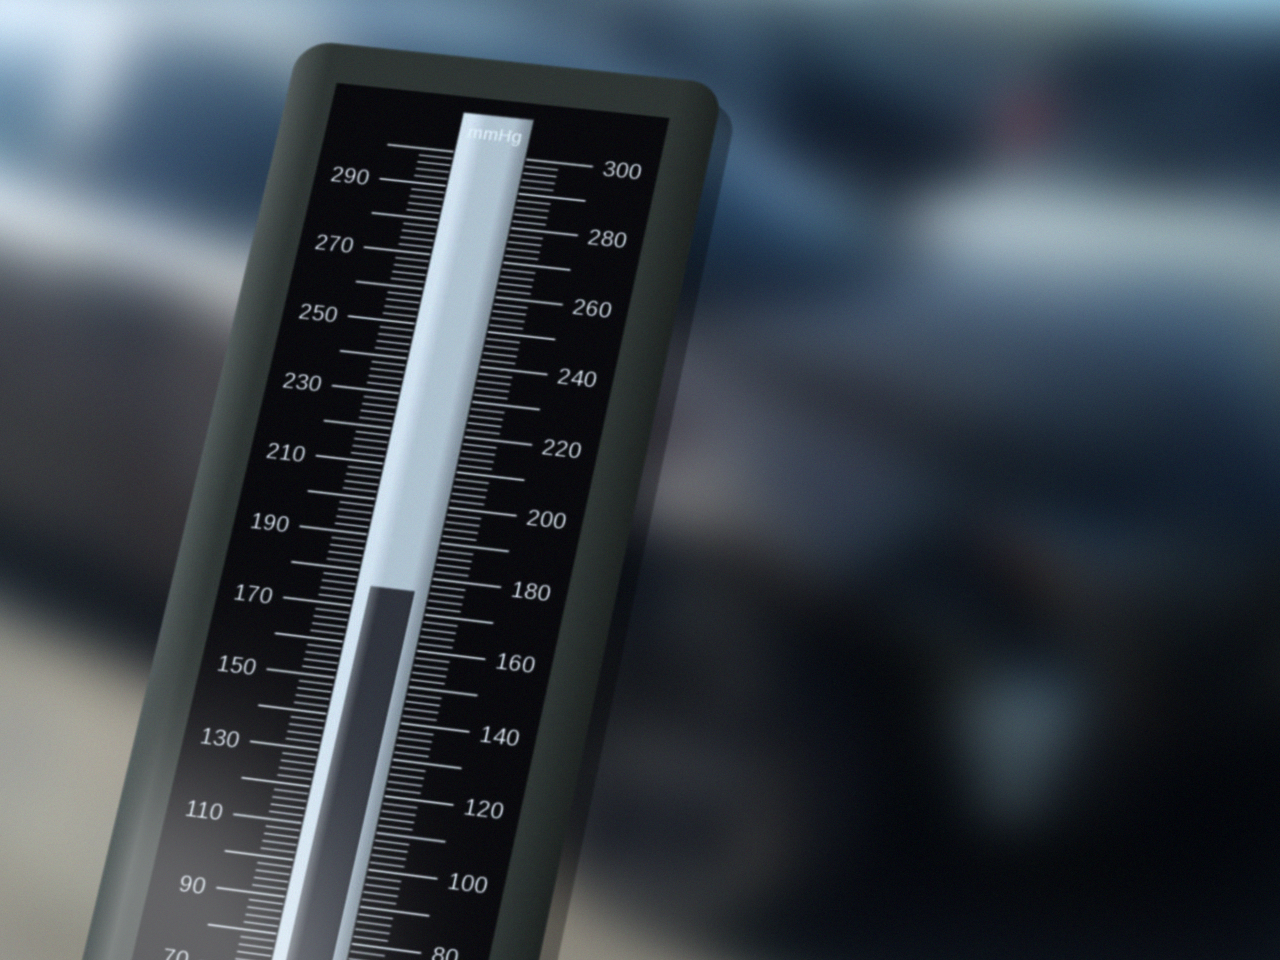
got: 176 mmHg
